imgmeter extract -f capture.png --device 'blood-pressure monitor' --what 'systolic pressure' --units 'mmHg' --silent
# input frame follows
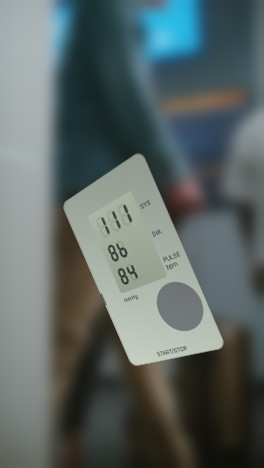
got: 111 mmHg
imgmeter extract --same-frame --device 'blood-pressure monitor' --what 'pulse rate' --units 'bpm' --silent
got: 84 bpm
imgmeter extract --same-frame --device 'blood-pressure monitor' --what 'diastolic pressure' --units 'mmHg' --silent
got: 86 mmHg
